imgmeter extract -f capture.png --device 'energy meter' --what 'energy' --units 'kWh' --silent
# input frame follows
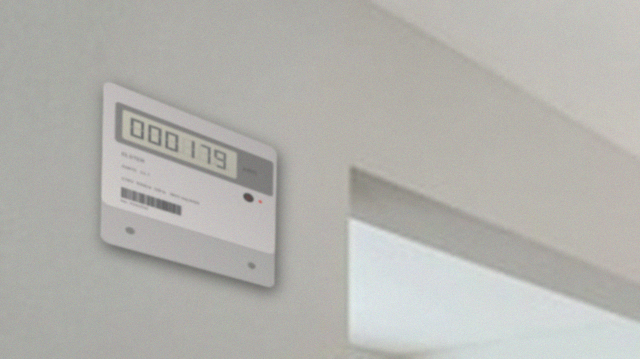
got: 179 kWh
